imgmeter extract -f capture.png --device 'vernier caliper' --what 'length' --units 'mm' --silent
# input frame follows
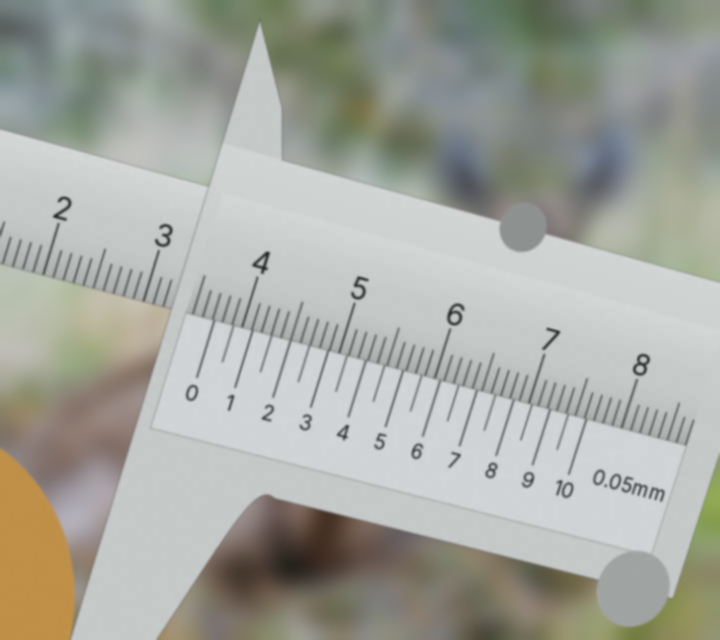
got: 37.2 mm
